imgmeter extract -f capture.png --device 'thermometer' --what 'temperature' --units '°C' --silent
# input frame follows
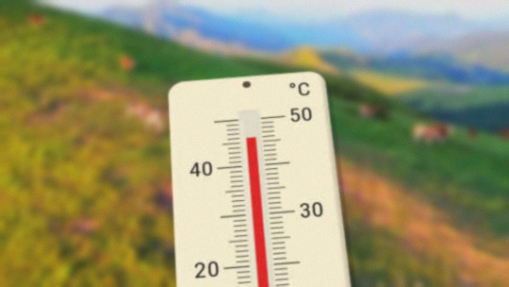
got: 46 °C
